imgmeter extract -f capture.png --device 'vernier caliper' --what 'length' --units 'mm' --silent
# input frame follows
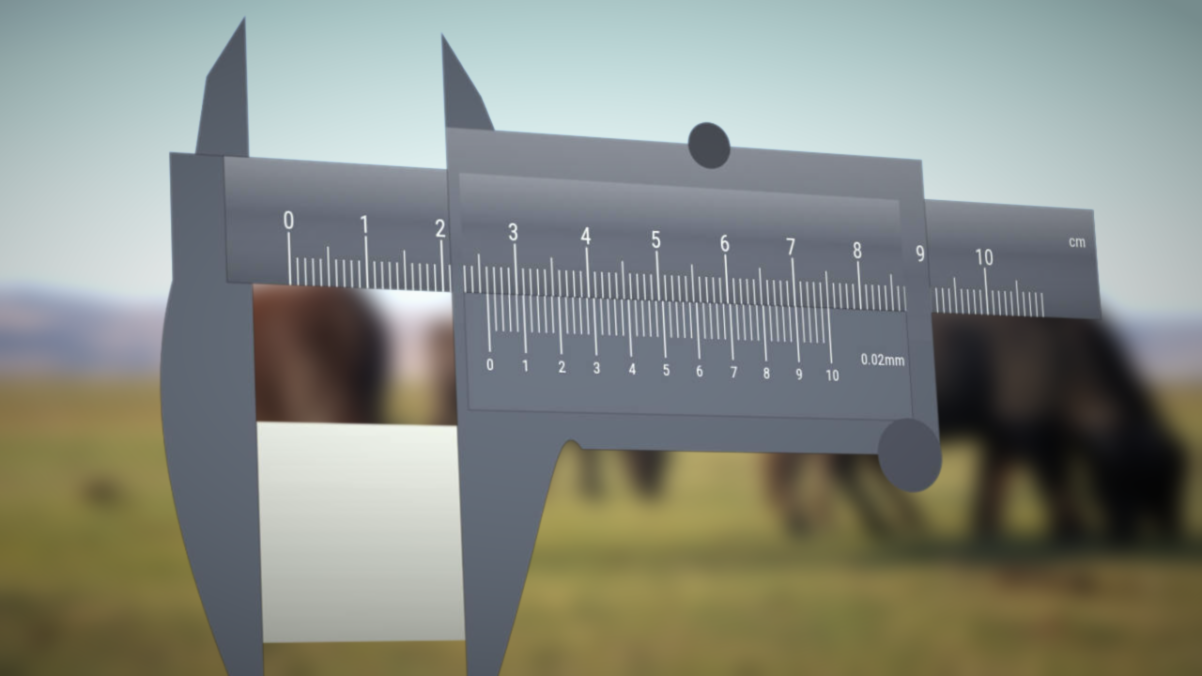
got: 26.0 mm
